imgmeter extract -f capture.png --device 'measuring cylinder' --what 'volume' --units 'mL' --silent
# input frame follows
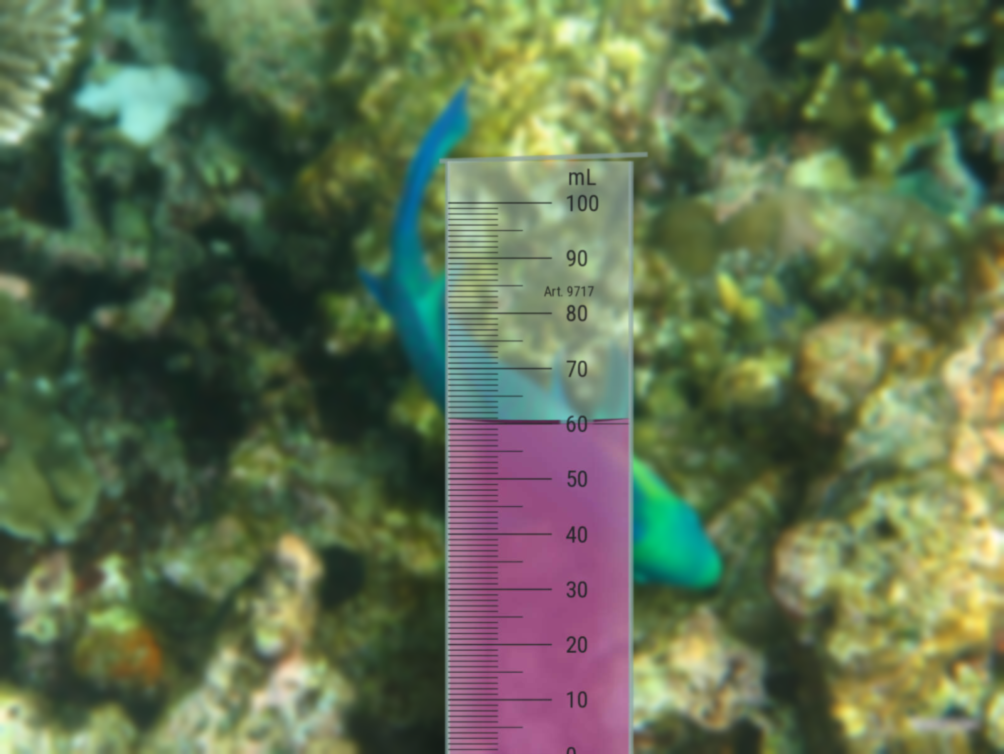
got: 60 mL
